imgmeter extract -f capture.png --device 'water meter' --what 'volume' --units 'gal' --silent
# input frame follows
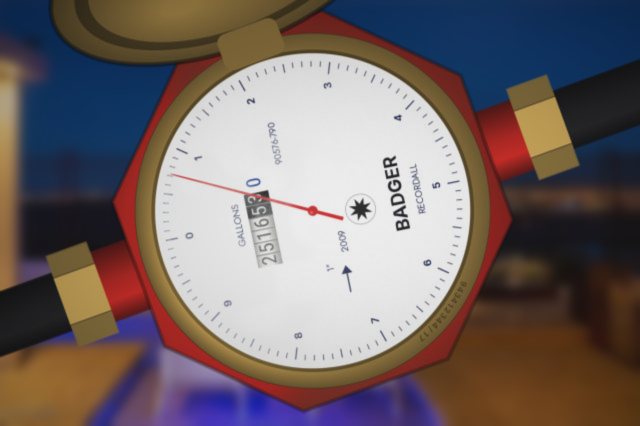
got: 2516530.7 gal
